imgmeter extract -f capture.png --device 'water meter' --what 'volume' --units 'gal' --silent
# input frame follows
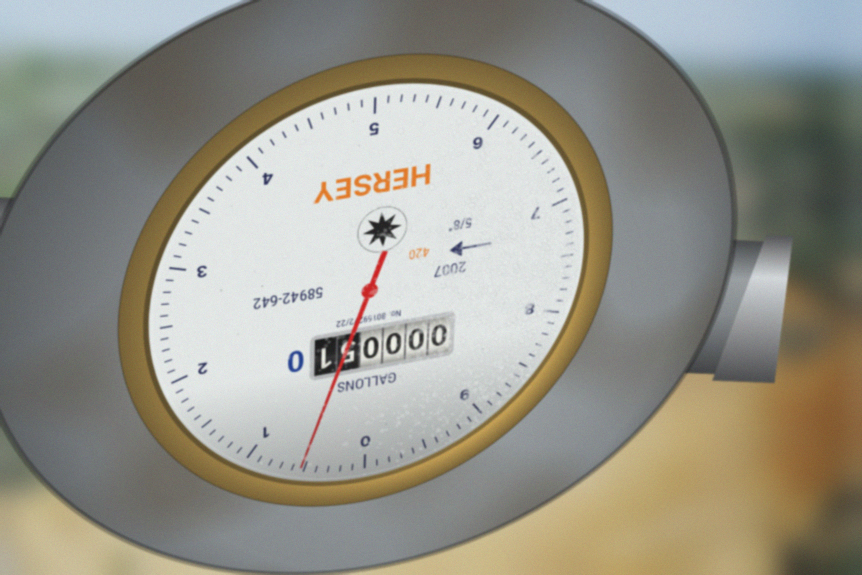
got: 510.5 gal
